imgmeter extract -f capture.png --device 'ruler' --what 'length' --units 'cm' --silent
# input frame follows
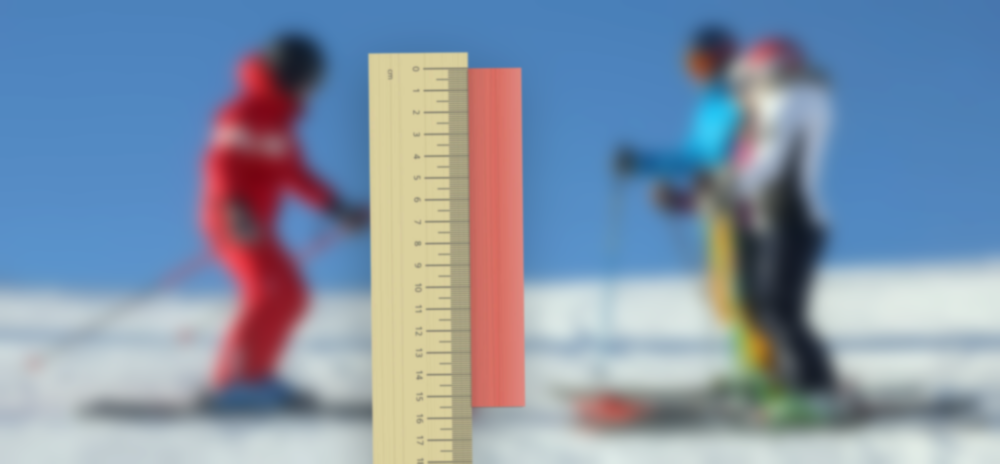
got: 15.5 cm
